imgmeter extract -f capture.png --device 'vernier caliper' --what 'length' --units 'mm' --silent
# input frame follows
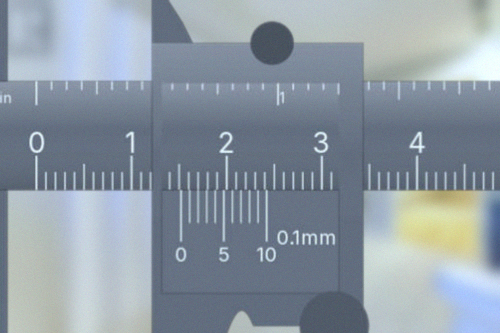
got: 15.2 mm
